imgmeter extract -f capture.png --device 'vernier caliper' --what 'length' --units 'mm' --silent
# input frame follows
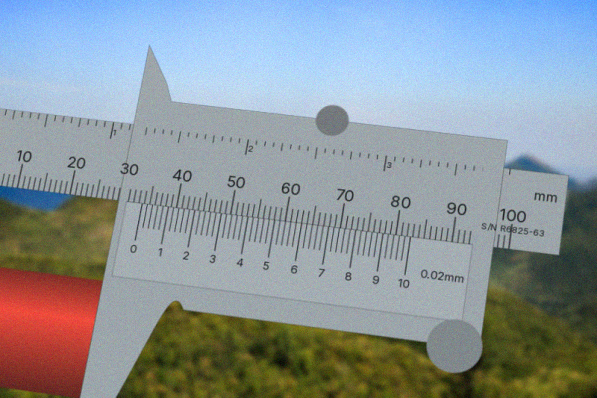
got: 33.6 mm
